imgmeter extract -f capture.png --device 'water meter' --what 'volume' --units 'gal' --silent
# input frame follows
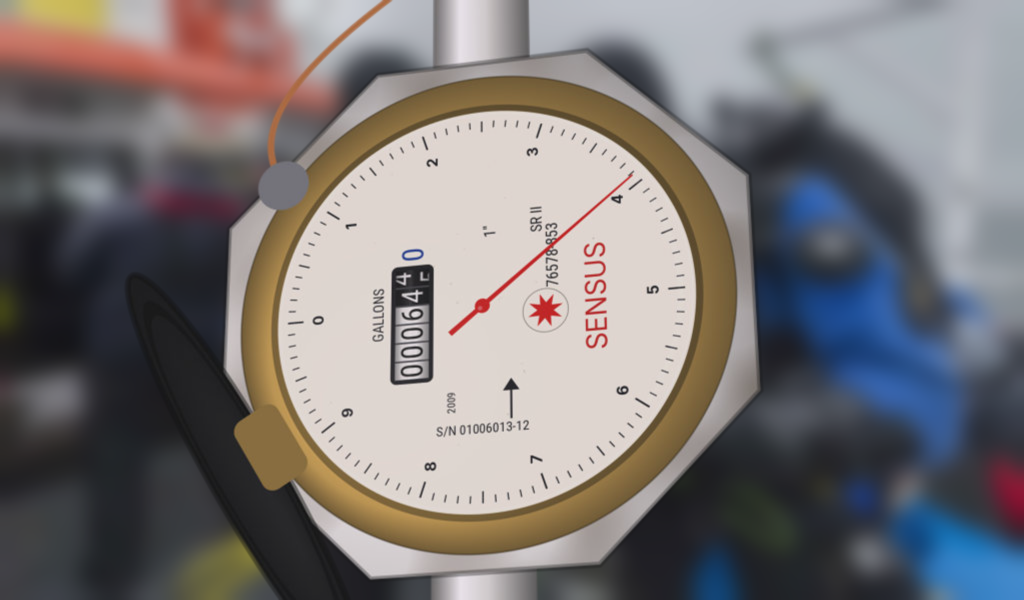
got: 6443.9 gal
